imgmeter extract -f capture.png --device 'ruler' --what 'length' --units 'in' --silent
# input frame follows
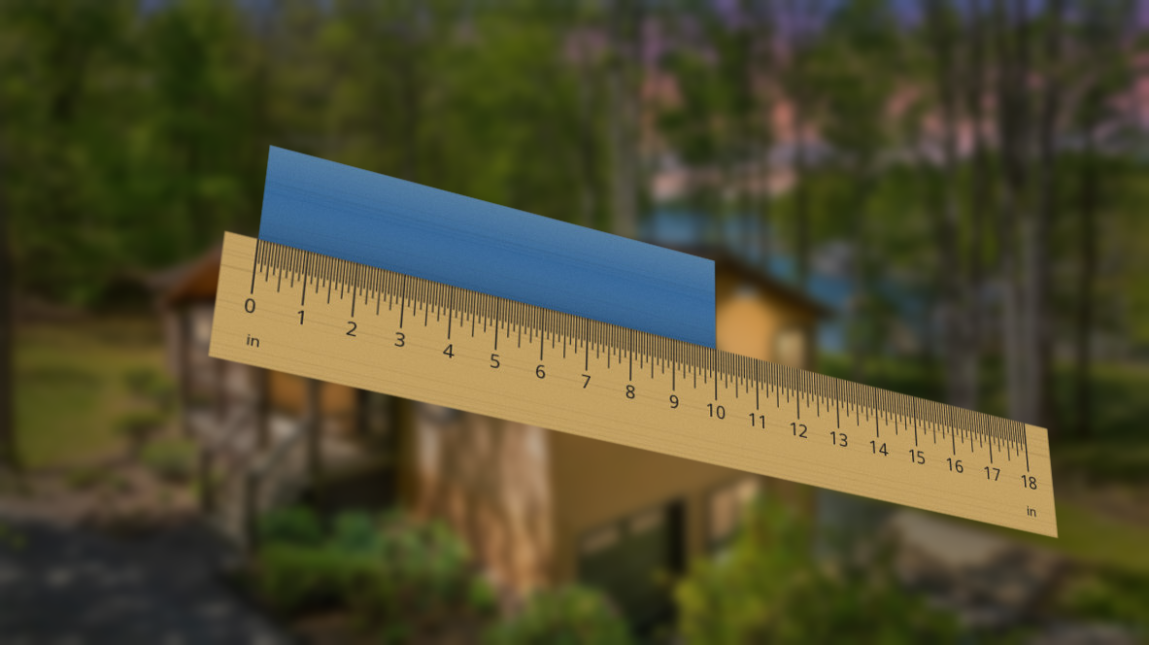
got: 10 in
